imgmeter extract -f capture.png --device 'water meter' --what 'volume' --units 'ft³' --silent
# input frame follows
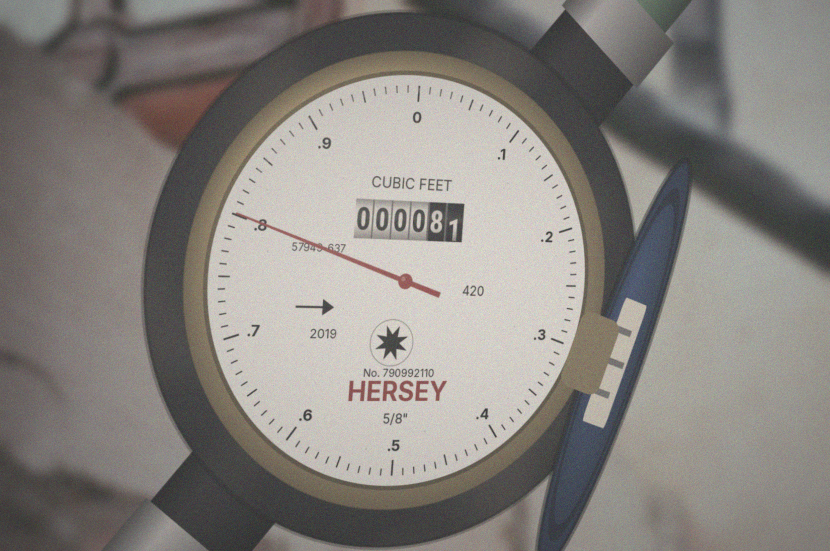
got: 80.80 ft³
